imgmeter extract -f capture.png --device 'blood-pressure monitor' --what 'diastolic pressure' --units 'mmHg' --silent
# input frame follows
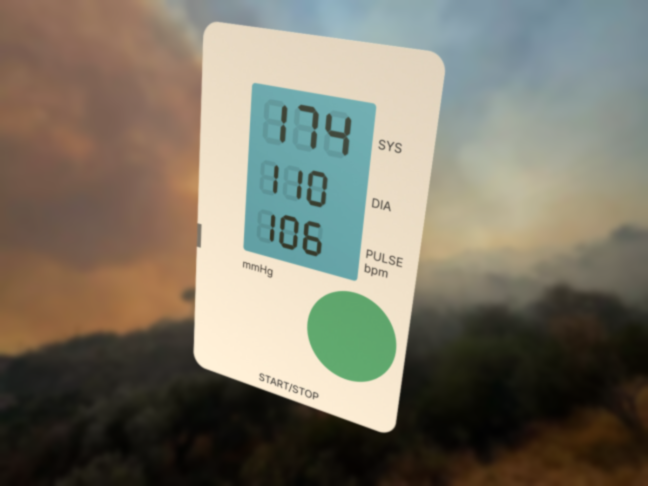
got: 110 mmHg
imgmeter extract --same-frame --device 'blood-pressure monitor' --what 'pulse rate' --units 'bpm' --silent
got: 106 bpm
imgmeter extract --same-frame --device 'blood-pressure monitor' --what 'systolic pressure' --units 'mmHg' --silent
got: 174 mmHg
